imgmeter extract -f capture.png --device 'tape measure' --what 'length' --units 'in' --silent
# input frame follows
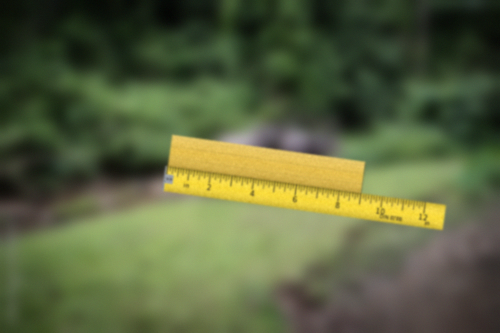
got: 9 in
